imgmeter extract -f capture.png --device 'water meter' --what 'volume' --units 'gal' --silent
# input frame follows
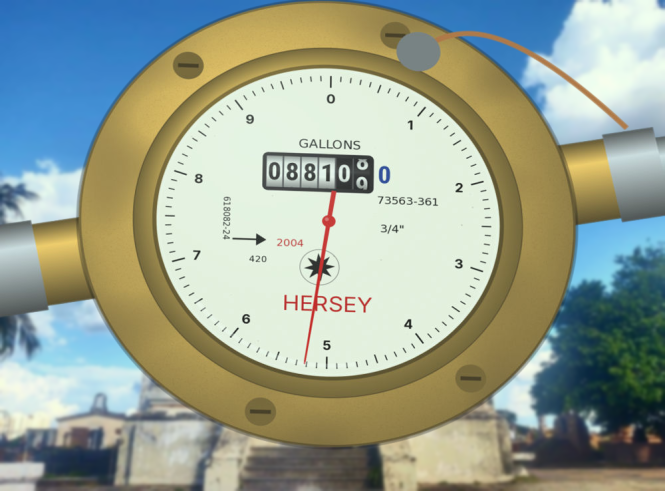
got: 881085.2 gal
